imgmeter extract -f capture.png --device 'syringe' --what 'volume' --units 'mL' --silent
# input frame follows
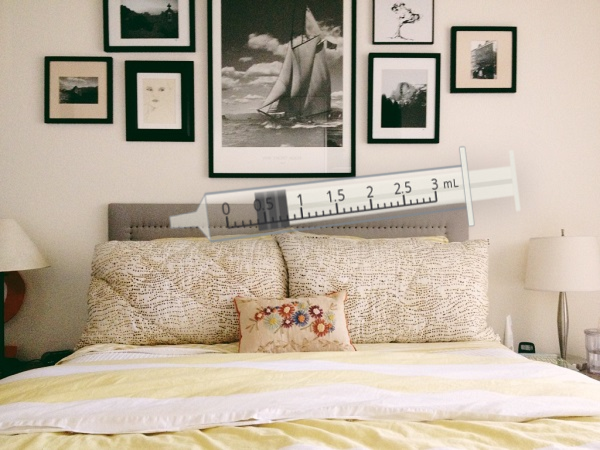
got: 0.4 mL
